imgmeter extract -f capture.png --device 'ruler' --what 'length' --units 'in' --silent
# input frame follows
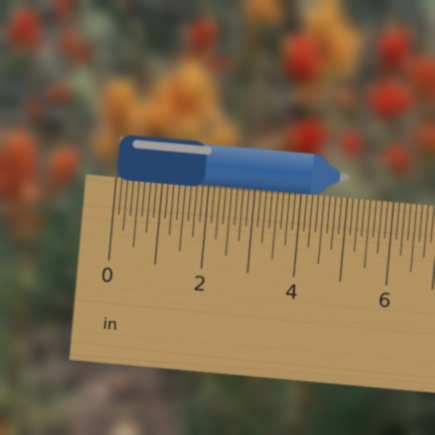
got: 5 in
